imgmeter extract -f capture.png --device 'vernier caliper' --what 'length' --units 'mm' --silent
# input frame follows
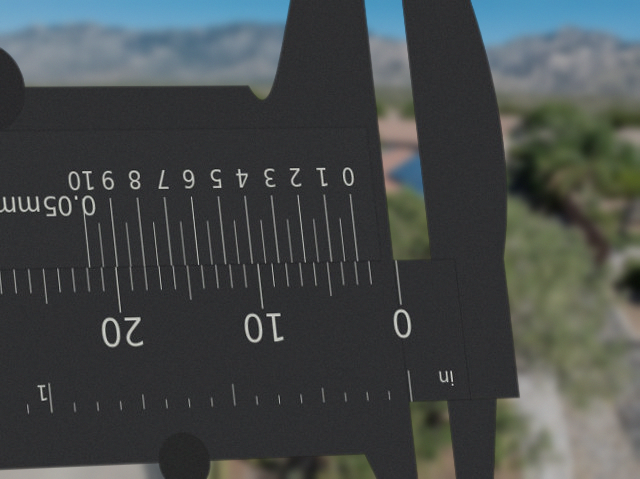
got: 2.8 mm
